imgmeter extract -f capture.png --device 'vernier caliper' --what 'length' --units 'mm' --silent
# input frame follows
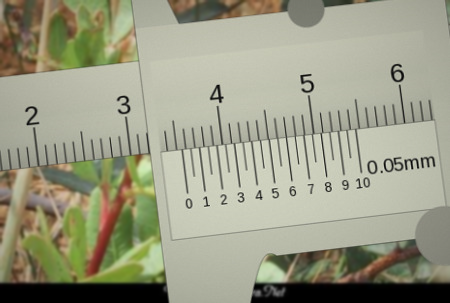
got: 35.6 mm
